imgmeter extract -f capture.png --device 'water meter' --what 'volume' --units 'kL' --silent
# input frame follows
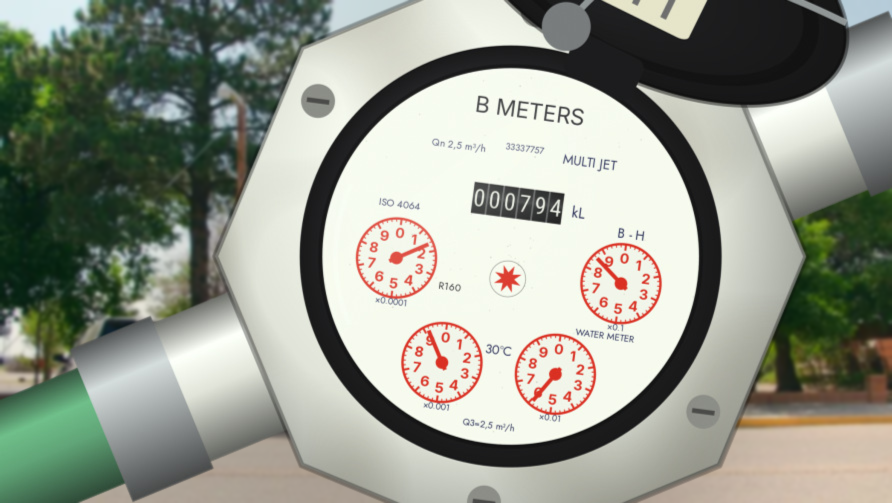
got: 794.8591 kL
